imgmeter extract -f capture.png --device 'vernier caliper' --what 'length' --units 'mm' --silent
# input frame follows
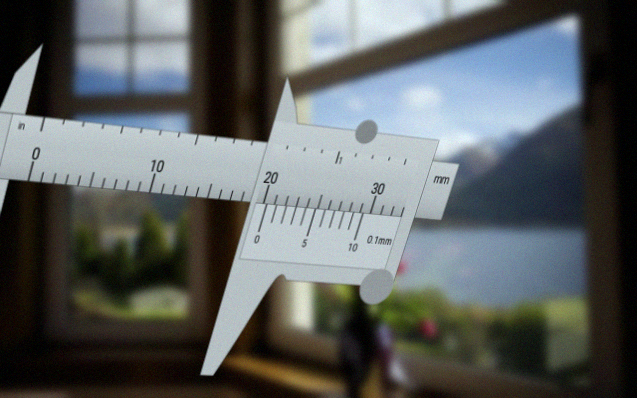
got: 20.3 mm
